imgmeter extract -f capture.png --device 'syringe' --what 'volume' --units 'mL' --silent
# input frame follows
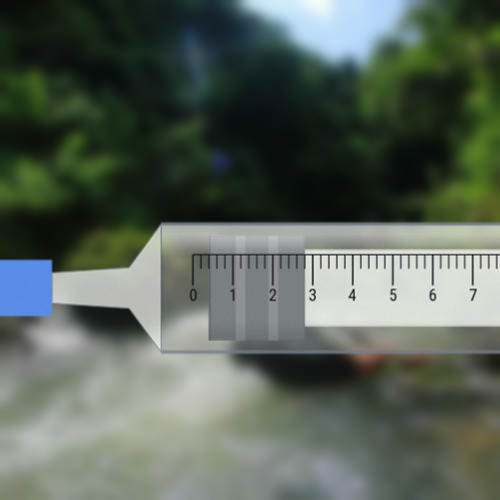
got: 0.4 mL
